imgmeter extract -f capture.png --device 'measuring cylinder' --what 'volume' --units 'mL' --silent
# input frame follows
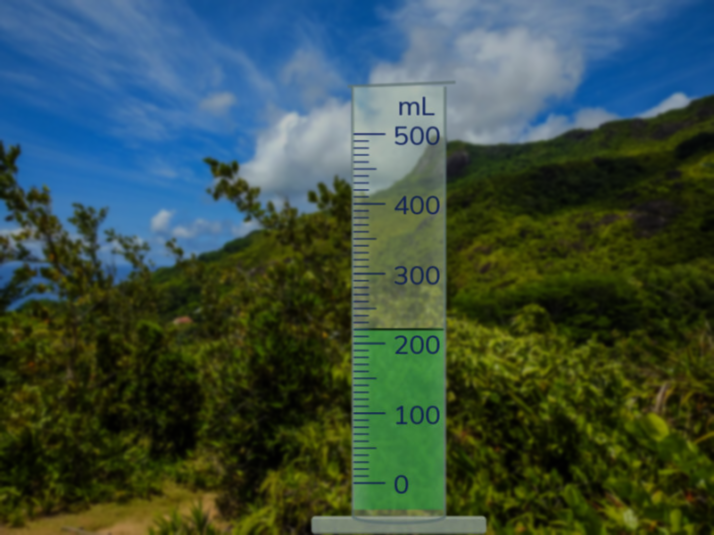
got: 220 mL
